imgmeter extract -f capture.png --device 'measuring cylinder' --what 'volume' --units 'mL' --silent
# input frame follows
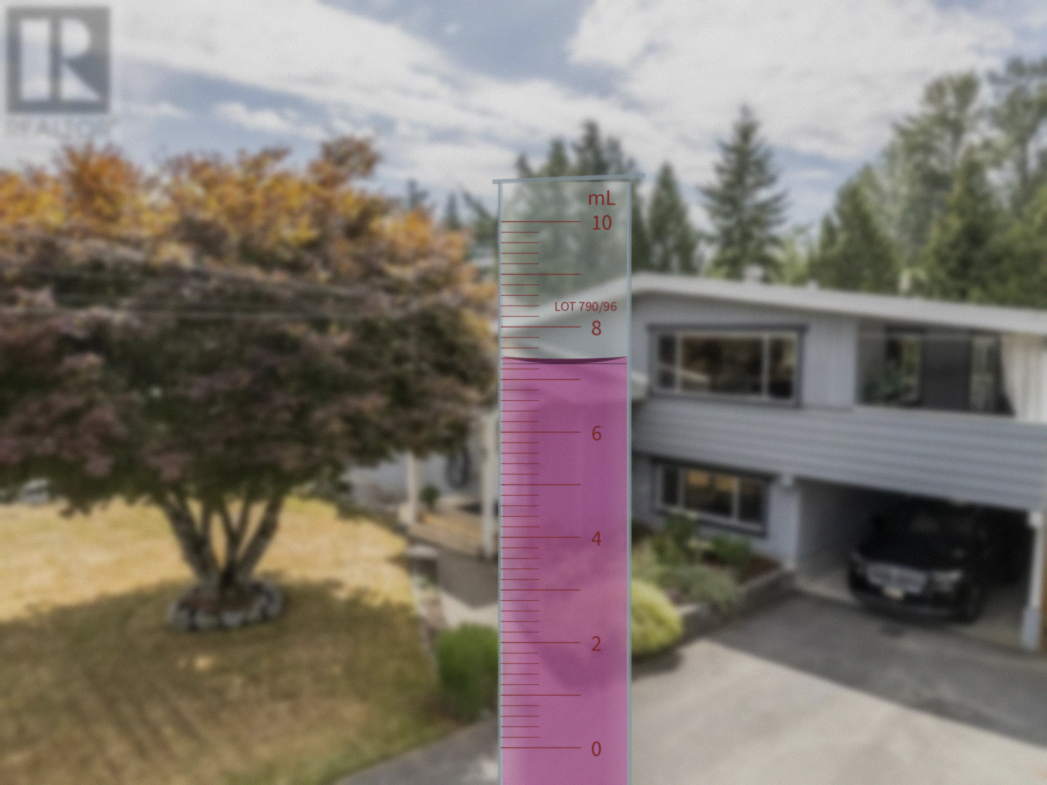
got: 7.3 mL
